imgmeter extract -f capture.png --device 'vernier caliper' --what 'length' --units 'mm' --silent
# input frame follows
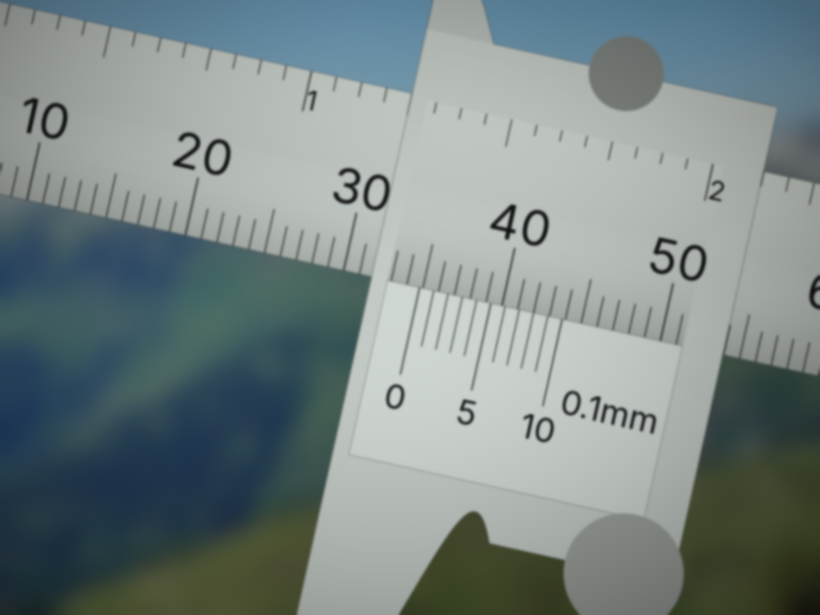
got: 34.8 mm
